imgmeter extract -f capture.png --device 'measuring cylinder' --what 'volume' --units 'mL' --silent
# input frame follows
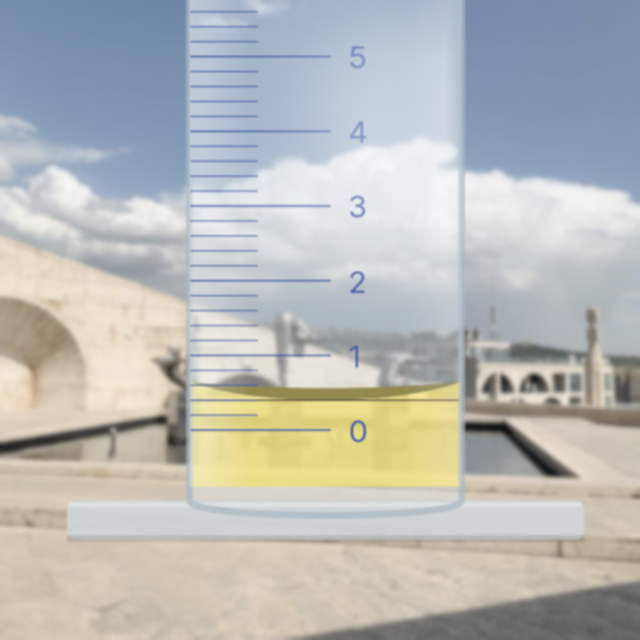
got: 0.4 mL
